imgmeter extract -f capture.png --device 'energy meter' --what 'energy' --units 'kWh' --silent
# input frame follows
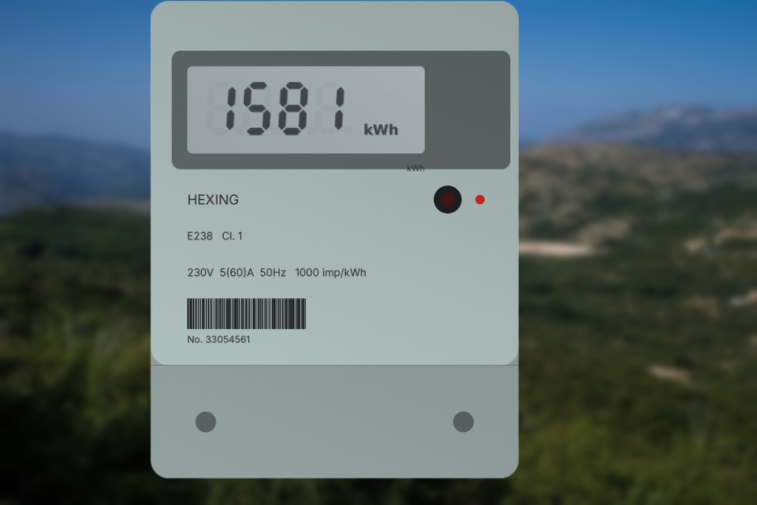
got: 1581 kWh
